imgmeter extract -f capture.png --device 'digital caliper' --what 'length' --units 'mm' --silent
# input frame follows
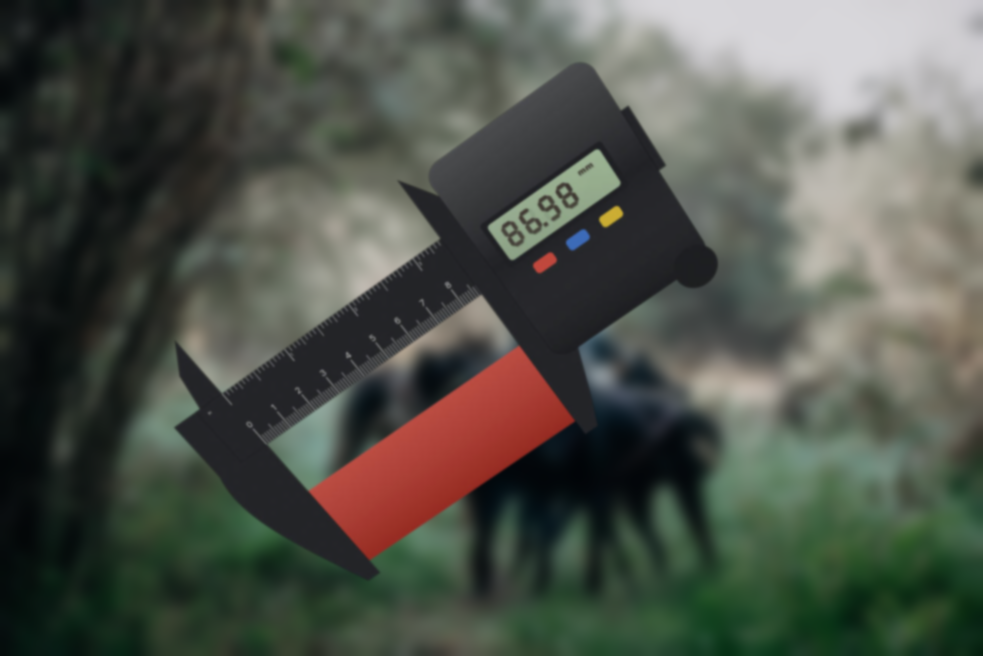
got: 86.98 mm
